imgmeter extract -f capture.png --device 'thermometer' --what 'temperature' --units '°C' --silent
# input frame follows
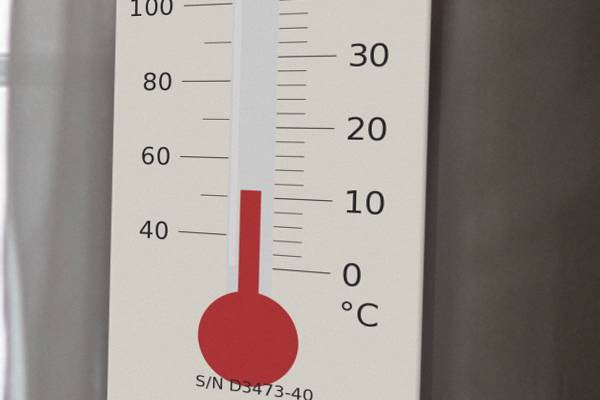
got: 11 °C
